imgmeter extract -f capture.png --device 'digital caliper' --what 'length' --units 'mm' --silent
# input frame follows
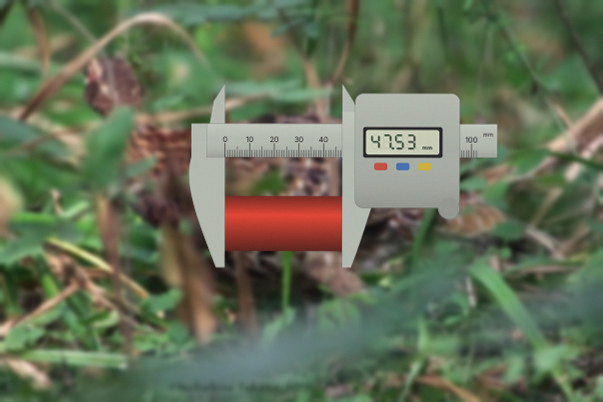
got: 47.53 mm
